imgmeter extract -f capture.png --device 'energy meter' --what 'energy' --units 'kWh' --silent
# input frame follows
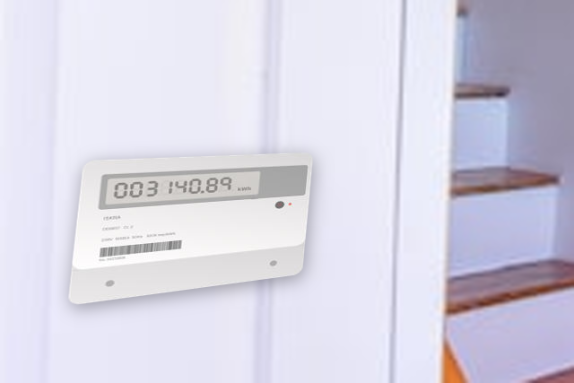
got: 3140.89 kWh
